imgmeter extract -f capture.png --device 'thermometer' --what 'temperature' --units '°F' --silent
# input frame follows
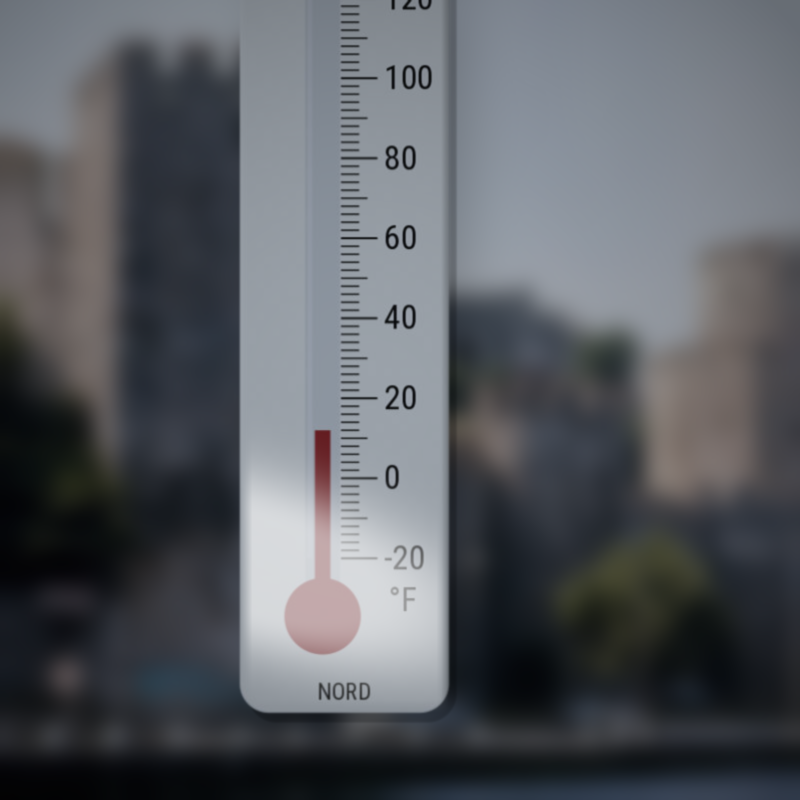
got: 12 °F
